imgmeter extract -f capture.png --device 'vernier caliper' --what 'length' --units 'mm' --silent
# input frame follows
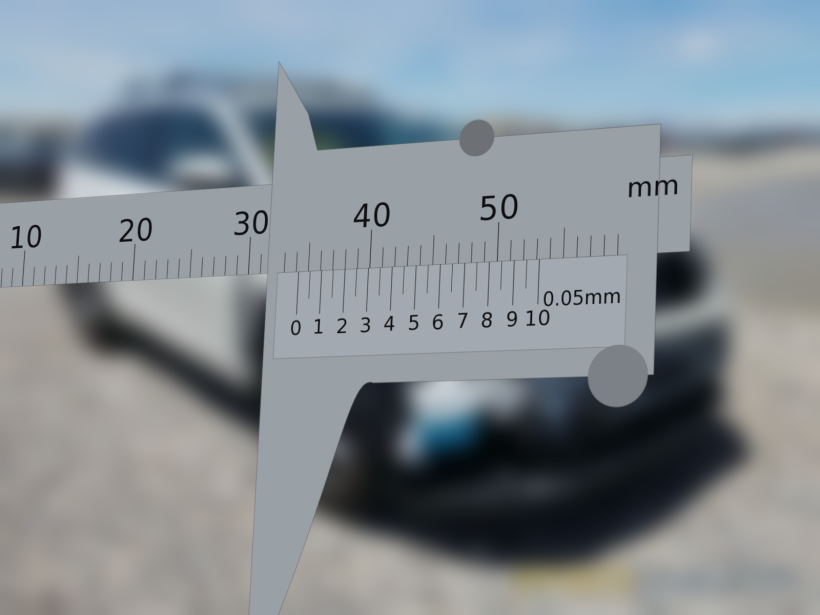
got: 34.2 mm
